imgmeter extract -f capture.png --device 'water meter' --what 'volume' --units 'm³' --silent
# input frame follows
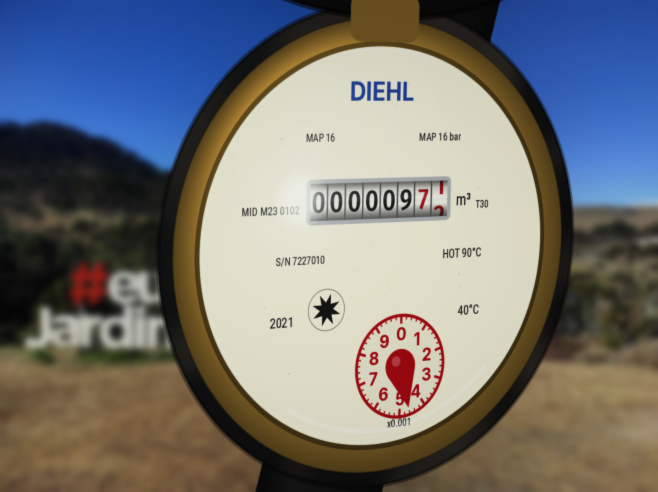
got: 9.714 m³
